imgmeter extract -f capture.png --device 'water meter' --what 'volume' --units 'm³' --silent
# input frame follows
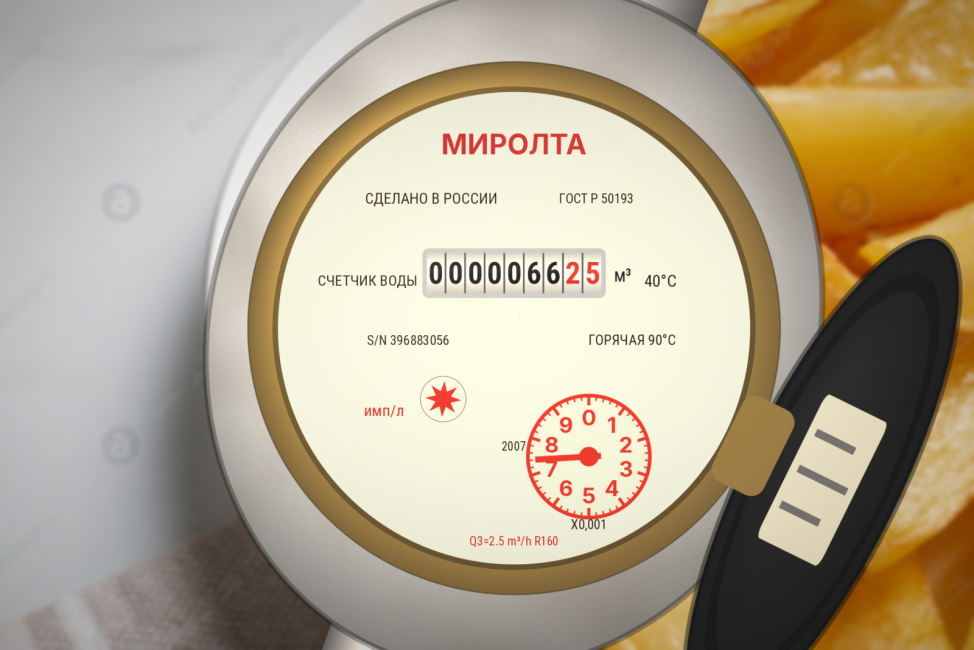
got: 66.257 m³
